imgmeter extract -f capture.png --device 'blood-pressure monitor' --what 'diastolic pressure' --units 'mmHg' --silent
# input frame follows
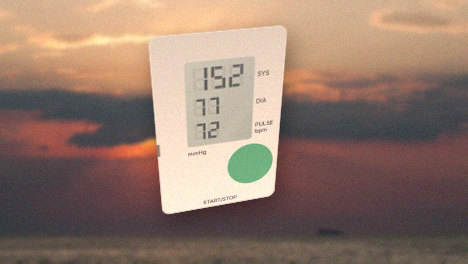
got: 77 mmHg
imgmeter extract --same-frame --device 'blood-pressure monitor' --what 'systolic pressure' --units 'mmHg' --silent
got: 152 mmHg
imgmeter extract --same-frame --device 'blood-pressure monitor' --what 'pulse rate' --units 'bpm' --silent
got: 72 bpm
